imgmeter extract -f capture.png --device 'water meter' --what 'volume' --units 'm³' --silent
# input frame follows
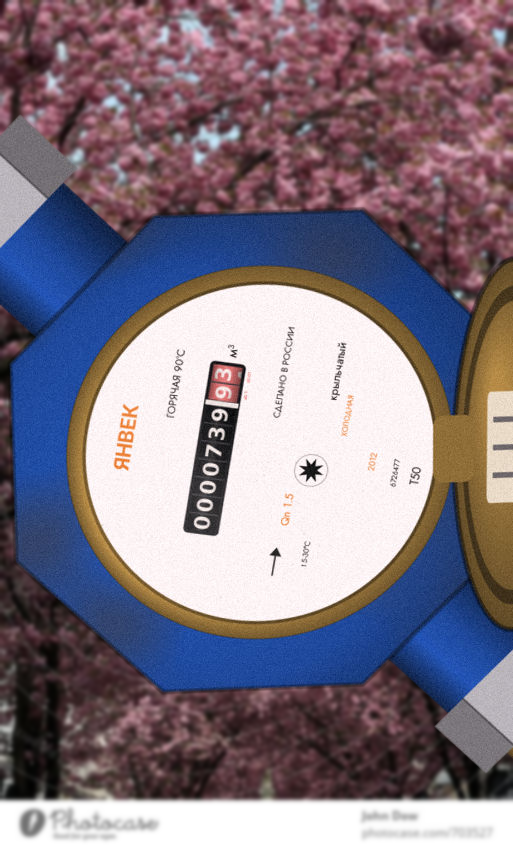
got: 739.93 m³
